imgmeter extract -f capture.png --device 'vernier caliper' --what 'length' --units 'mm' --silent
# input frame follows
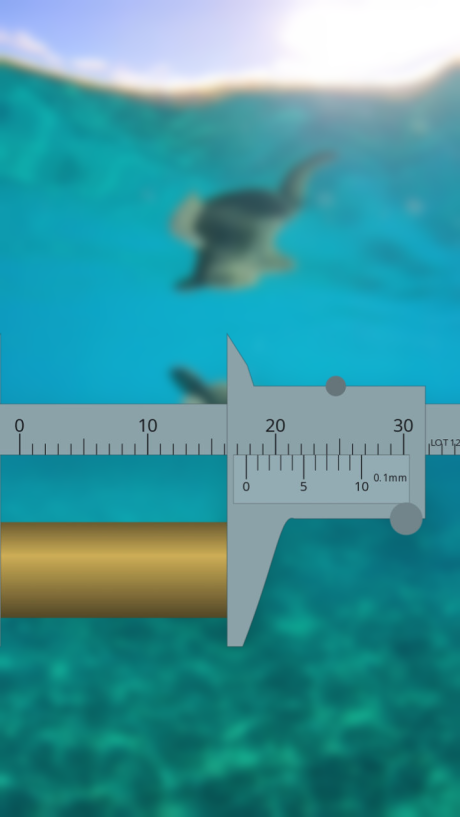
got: 17.7 mm
